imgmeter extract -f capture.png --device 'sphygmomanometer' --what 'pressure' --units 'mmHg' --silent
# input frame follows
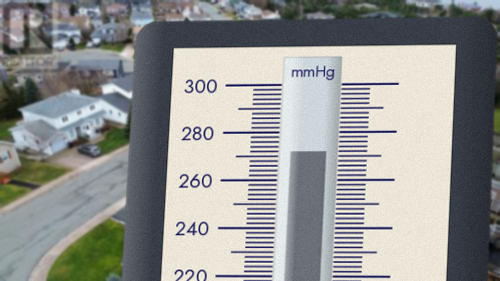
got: 272 mmHg
